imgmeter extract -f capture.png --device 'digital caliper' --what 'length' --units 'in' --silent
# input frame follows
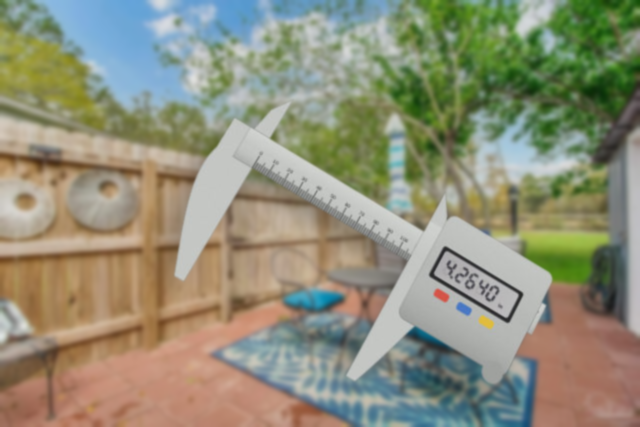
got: 4.2640 in
